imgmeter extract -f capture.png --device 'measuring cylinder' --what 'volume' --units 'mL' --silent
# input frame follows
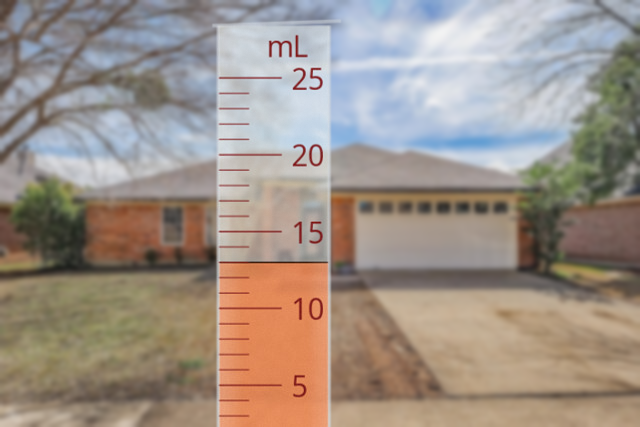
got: 13 mL
